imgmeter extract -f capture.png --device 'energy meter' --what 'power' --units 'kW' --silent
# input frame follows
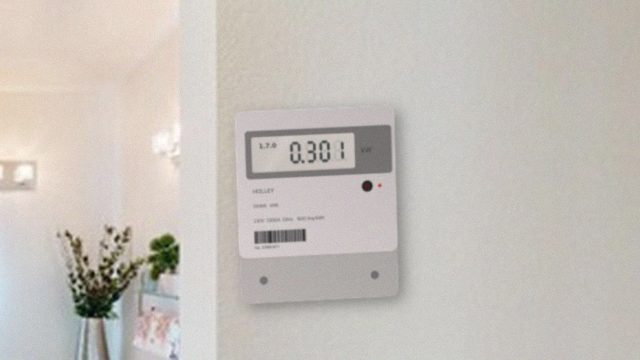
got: 0.301 kW
